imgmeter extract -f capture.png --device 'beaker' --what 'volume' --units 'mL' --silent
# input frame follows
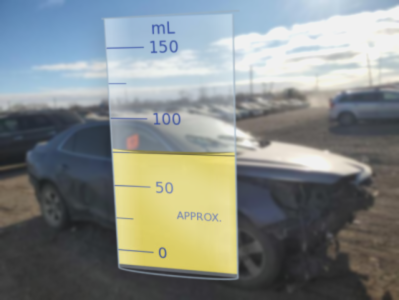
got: 75 mL
